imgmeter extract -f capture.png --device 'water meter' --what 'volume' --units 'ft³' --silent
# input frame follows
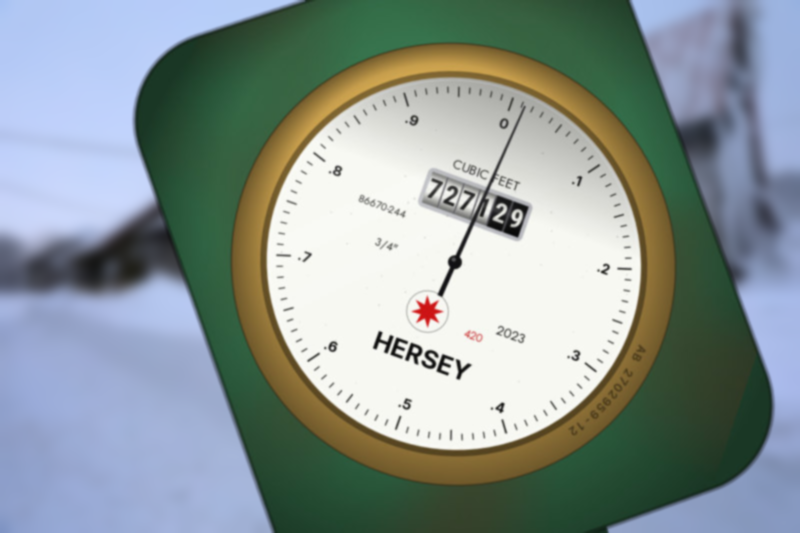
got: 727129.01 ft³
